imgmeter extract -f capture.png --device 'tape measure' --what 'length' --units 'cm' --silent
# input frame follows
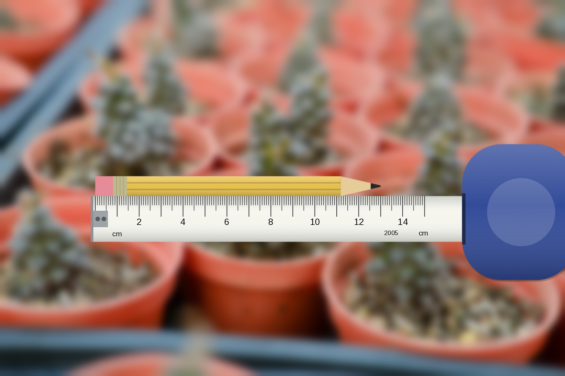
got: 13 cm
